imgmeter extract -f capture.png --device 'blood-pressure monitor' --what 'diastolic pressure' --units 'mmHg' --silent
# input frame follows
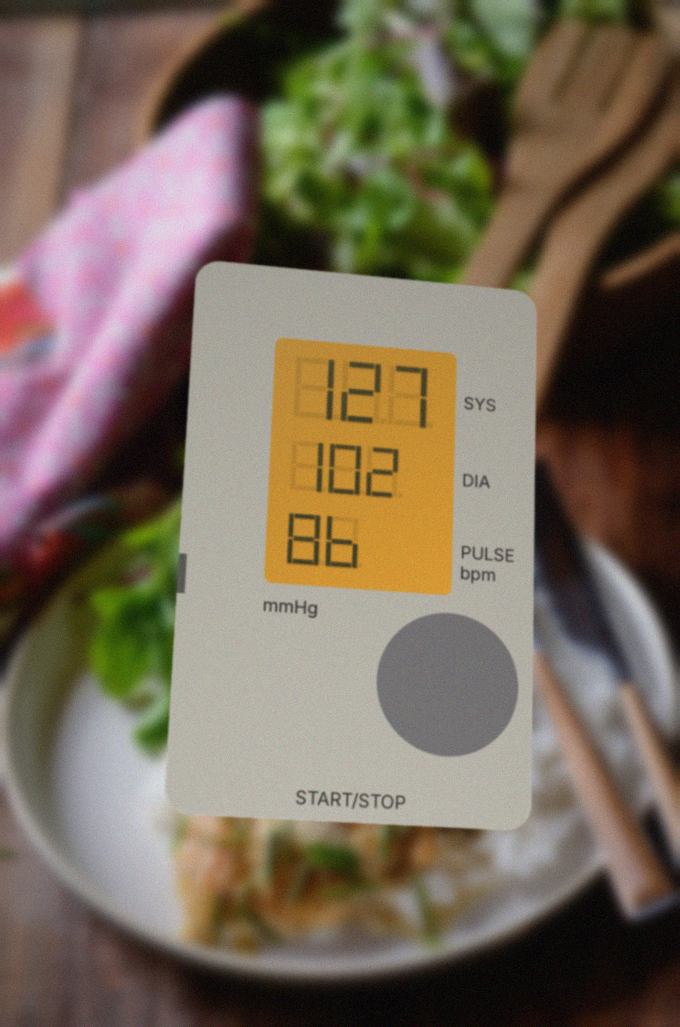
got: 102 mmHg
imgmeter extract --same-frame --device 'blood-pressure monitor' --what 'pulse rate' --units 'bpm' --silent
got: 86 bpm
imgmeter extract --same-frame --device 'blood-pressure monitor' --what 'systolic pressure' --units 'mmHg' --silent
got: 127 mmHg
